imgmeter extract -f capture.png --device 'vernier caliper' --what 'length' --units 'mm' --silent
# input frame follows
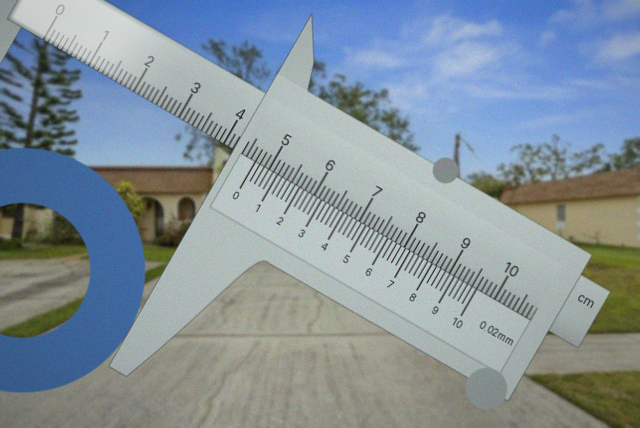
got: 47.0 mm
